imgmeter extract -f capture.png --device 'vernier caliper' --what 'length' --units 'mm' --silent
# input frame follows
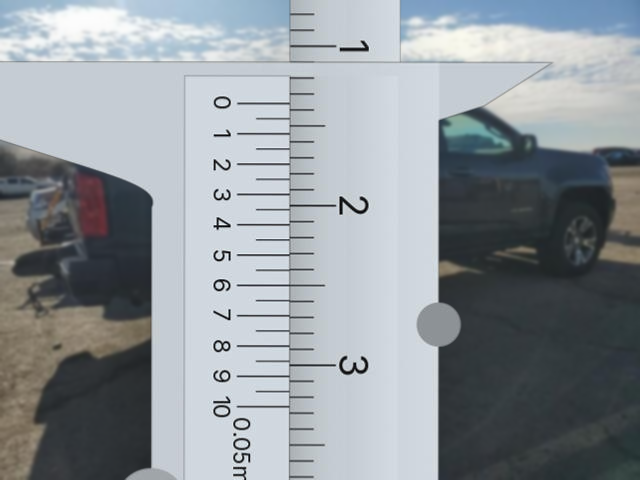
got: 13.6 mm
